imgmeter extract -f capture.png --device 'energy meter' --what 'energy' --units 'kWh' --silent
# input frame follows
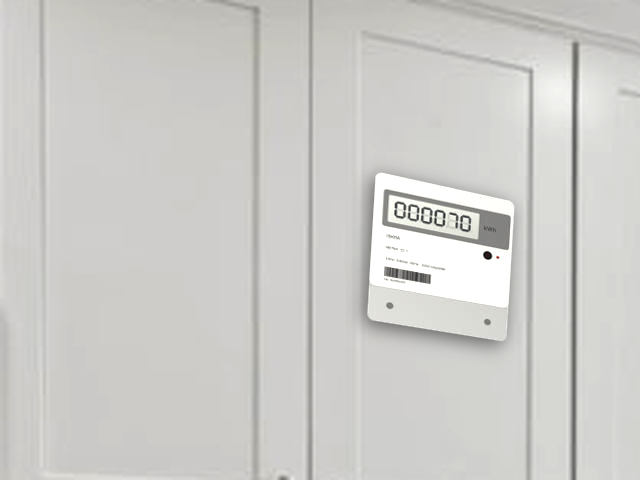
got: 70 kWh
